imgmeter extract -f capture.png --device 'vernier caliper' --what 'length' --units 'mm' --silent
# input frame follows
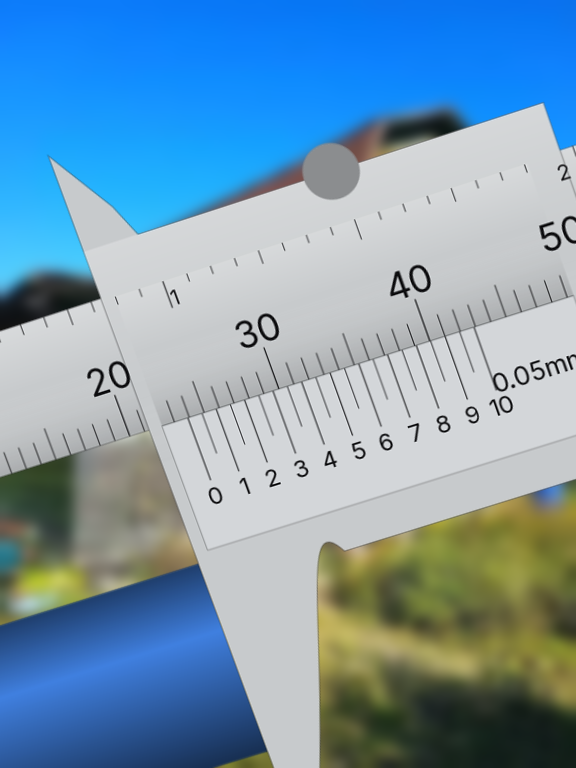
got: 23.9 mm
